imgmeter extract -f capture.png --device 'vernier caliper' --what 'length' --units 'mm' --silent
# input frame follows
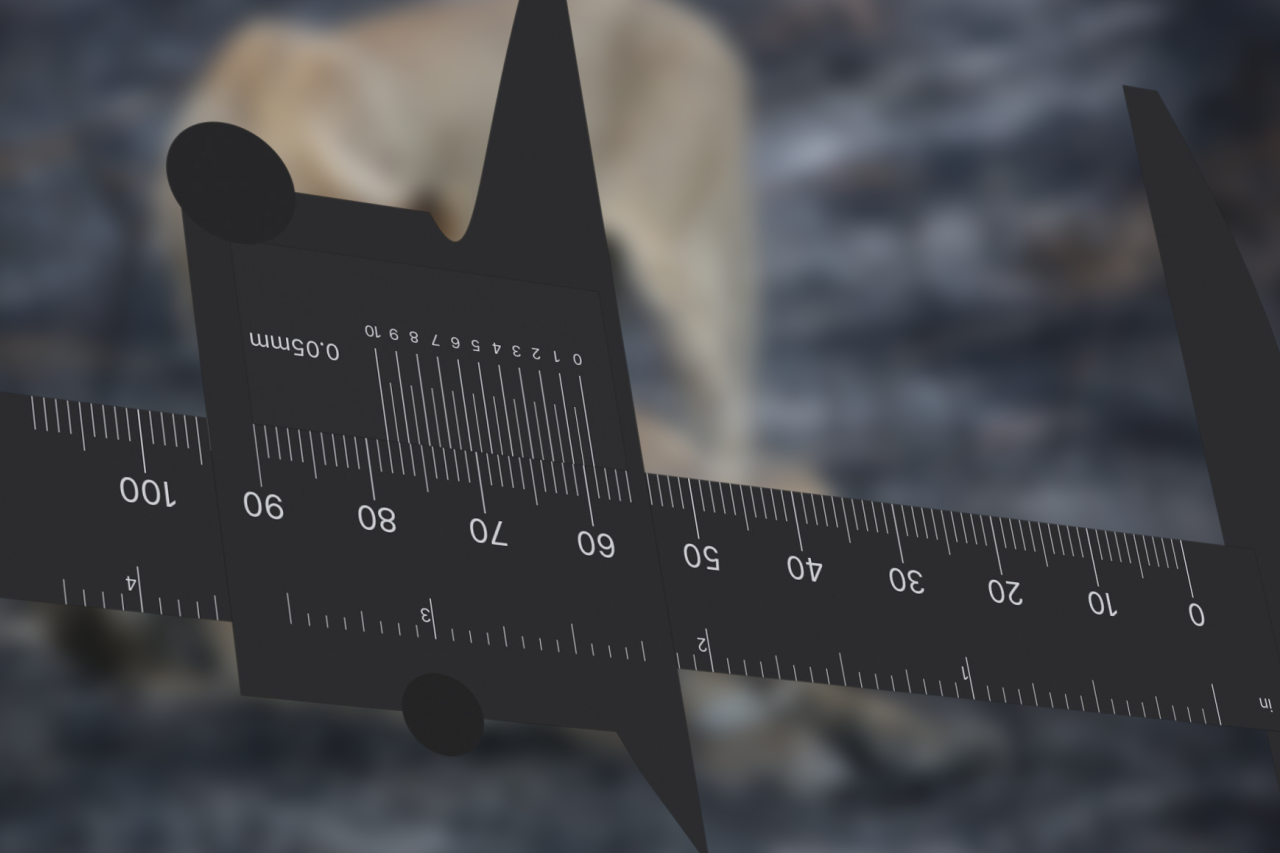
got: 59.0 mm
